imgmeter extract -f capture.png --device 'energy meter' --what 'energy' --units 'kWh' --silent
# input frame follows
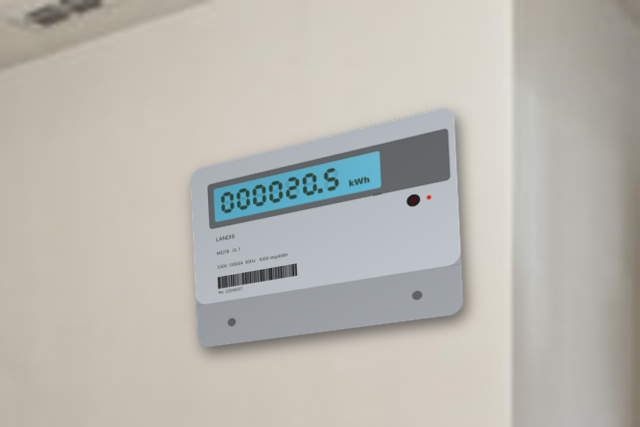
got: 20.5 kWh
